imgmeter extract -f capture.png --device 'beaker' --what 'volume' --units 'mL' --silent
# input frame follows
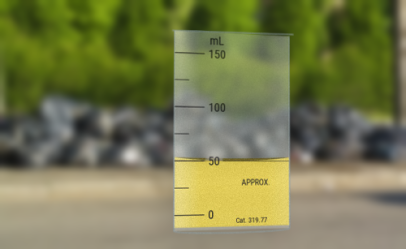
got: 50 mL
